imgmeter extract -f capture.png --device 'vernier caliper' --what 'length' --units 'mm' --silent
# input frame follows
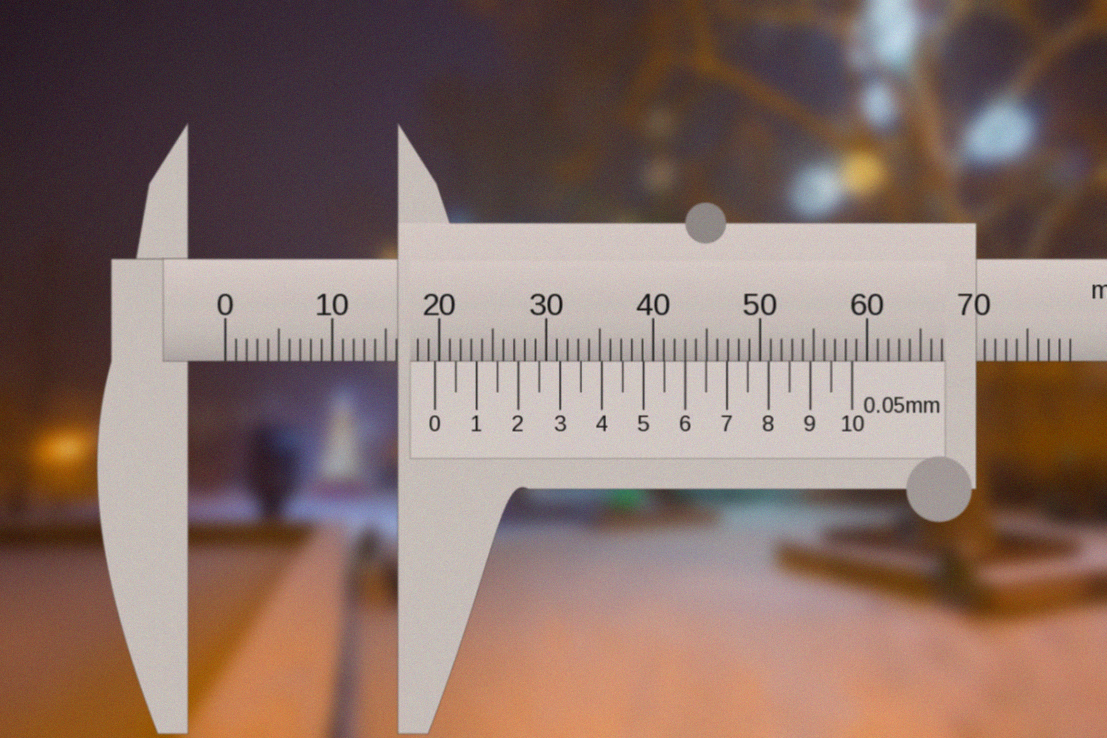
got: 19.6 mm
